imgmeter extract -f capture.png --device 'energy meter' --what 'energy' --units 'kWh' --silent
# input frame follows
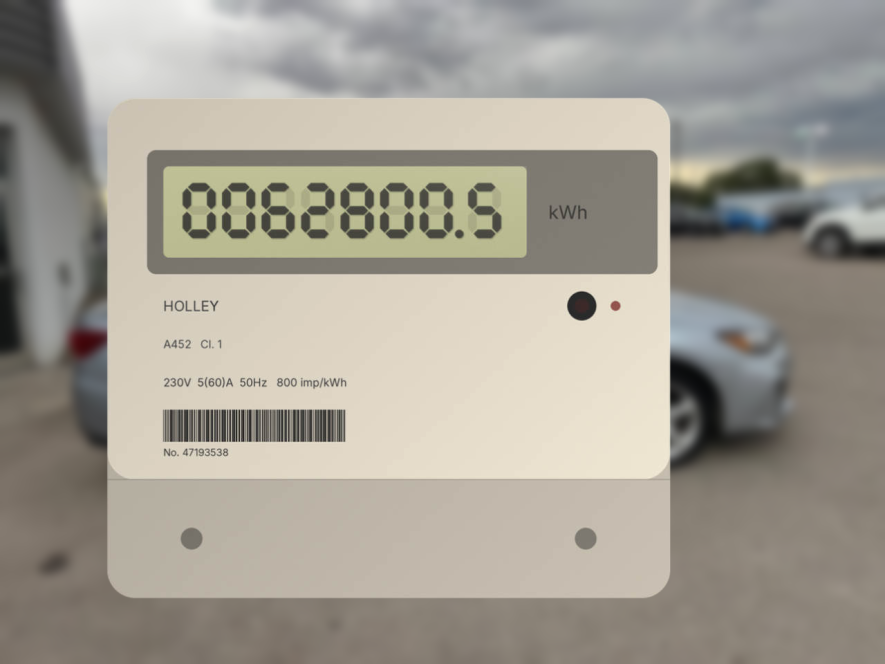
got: 62800.5 kWh
